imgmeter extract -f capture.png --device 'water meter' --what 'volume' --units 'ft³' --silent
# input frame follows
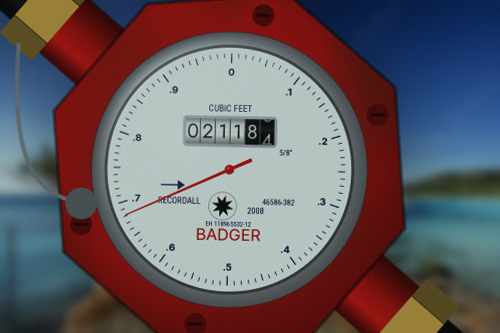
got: 21183.68 ft³
